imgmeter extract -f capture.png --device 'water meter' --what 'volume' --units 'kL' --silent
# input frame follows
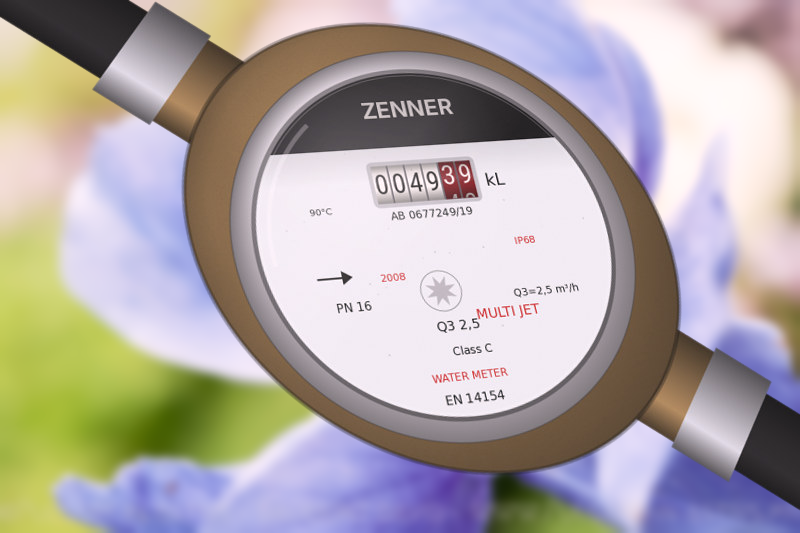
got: 49.39 kL
